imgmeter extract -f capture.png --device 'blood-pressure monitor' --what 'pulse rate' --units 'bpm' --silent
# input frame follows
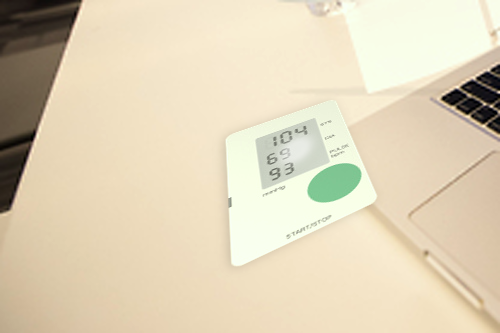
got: 93 bpm
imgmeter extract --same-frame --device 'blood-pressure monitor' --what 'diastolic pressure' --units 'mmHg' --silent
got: 69 mmHg
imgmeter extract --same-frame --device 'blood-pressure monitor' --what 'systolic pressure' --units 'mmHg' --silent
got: 104 mmHg
